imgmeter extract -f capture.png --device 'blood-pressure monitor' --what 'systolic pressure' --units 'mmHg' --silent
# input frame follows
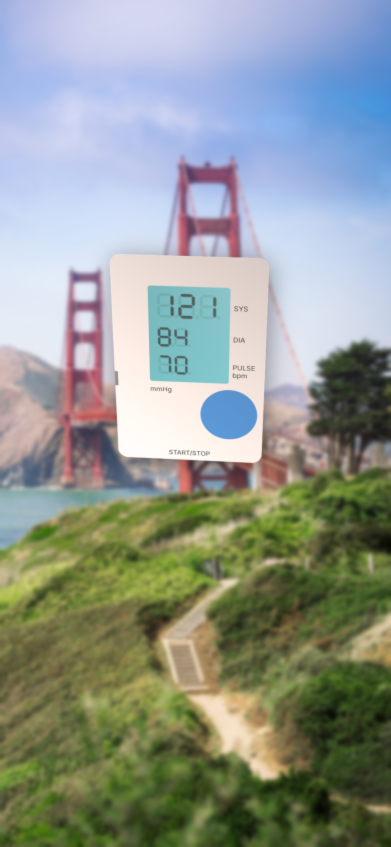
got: 121 mmHg
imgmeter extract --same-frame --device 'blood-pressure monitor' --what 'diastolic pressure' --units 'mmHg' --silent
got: 84 mmHg
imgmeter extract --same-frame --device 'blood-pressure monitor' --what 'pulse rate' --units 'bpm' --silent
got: 70 bpm
